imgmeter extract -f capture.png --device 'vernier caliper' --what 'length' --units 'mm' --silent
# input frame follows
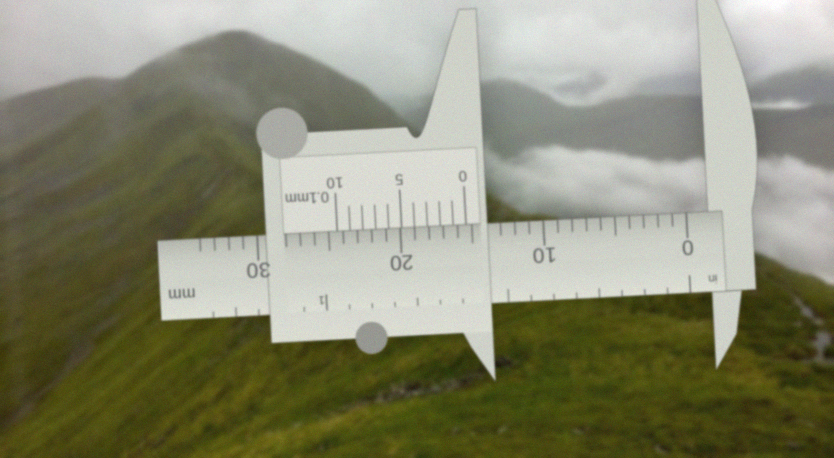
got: 15.4 mm
